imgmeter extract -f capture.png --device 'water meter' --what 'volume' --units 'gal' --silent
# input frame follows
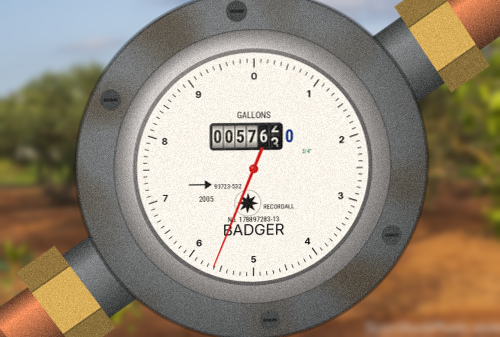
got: 57625.6 gal
